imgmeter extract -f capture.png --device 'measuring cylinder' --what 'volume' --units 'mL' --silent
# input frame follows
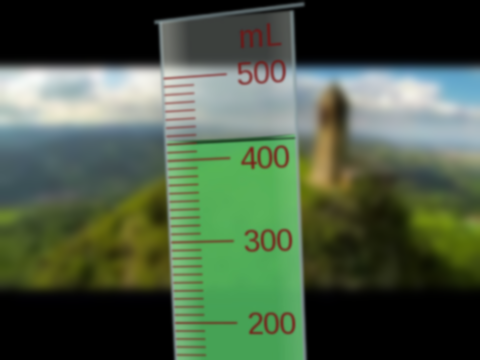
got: 420 mL
